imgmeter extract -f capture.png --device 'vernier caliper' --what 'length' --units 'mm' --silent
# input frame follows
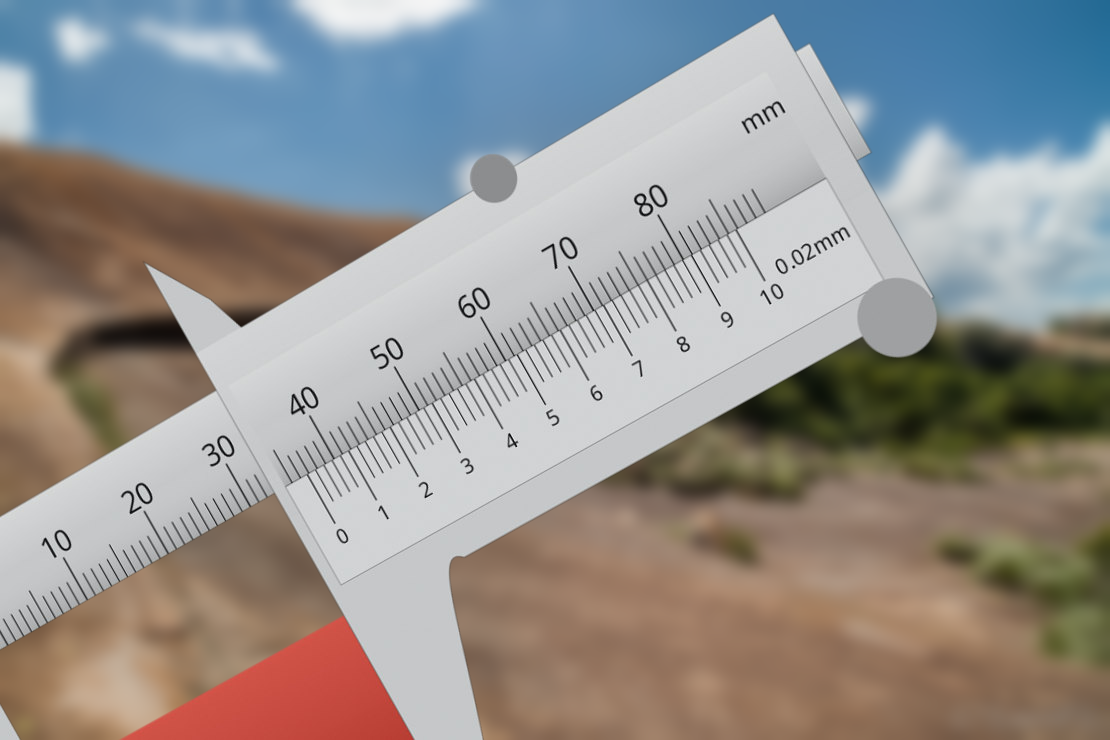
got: 36.8 mm
